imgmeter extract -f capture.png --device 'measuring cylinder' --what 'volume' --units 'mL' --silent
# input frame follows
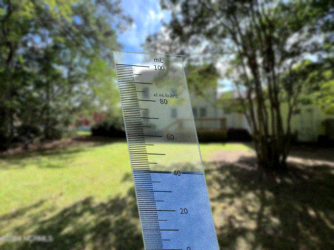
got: 40 mL
